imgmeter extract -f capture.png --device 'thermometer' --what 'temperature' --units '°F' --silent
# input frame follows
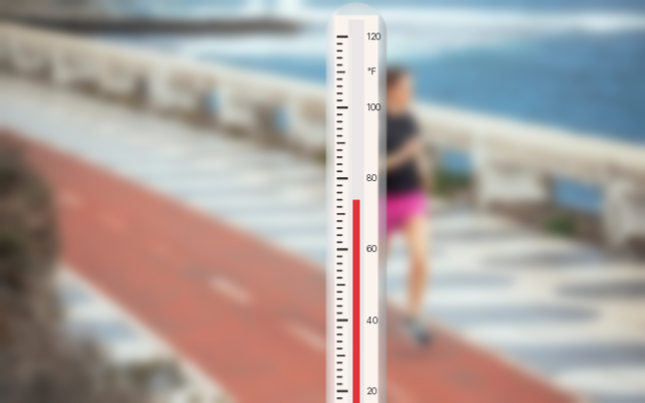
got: 74 °F
